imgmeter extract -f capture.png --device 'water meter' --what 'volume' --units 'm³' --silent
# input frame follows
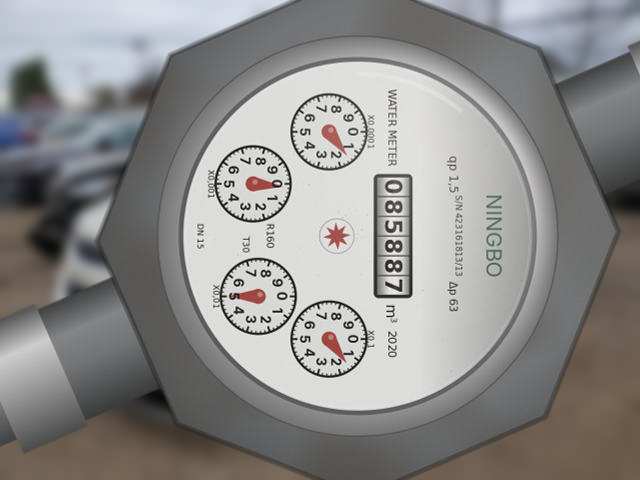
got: 85887.1501 m³
